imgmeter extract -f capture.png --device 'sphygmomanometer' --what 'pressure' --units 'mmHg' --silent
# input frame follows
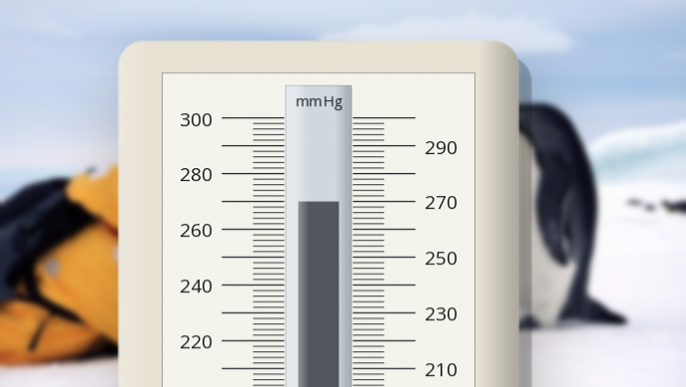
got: 270 mmHg
